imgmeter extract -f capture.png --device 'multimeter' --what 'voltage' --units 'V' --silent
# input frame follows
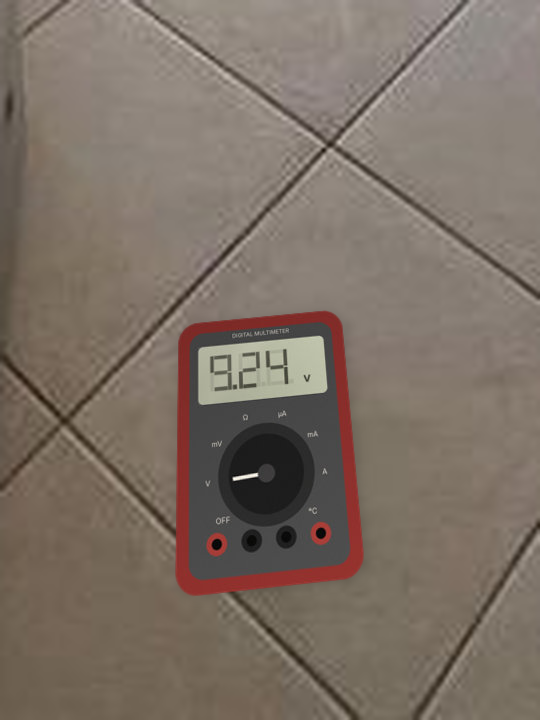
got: 9.24 V
